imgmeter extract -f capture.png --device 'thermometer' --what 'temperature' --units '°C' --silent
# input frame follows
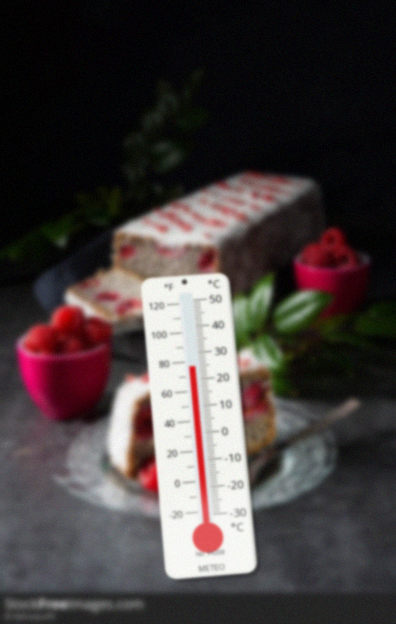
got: 25 °C
